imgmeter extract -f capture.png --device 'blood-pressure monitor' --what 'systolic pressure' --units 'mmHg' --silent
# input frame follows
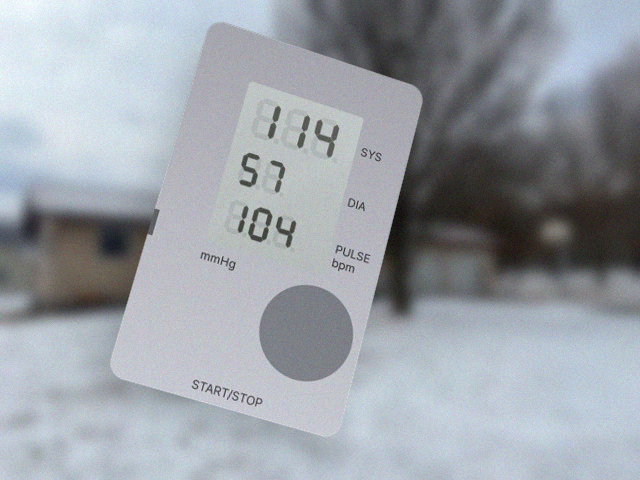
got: 114 mmHg
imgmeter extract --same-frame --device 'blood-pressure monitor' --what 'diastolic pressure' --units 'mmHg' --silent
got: 57 mmHg
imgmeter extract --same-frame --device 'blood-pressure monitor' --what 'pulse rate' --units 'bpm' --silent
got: 104 bpm
